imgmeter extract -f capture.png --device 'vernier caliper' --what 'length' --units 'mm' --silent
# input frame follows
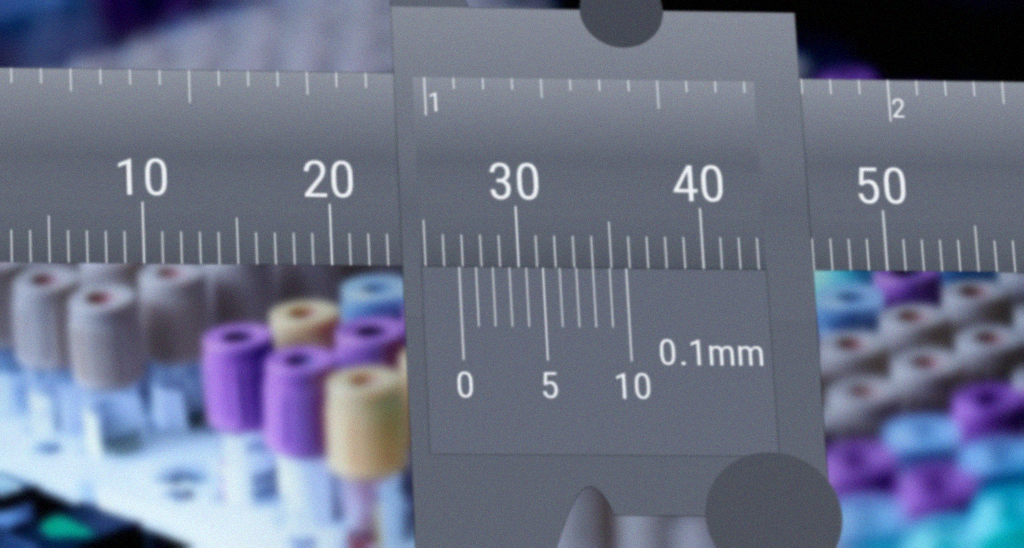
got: 26.8 mm
